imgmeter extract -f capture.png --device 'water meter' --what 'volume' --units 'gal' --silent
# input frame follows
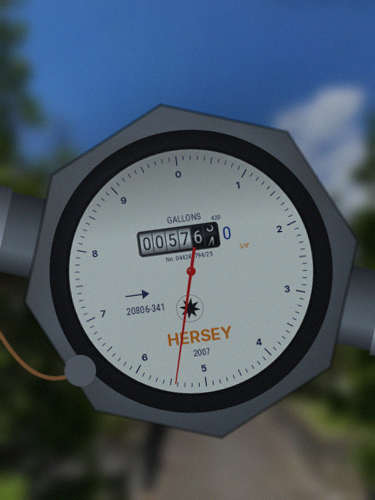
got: 57635.4 gal
